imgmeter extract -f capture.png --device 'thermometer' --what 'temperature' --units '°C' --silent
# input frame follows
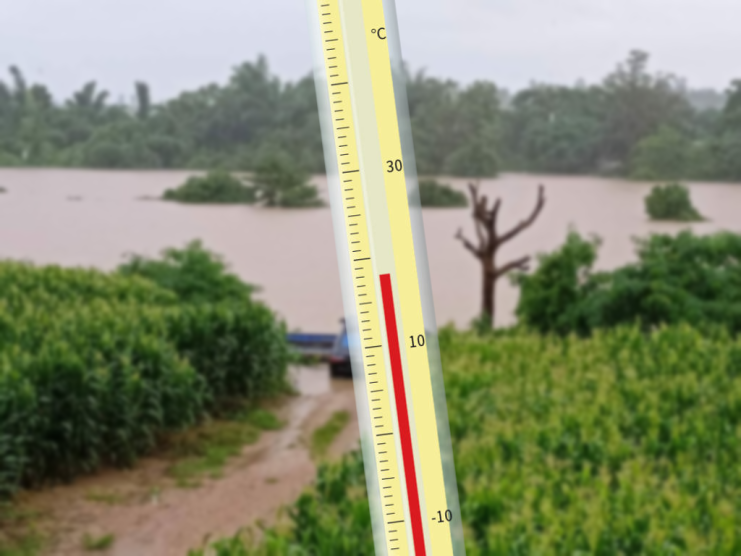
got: 18 °C
